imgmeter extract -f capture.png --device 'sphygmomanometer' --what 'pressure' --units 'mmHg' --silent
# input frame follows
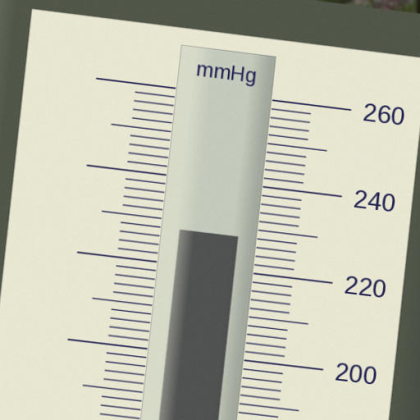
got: 228 mmHg
